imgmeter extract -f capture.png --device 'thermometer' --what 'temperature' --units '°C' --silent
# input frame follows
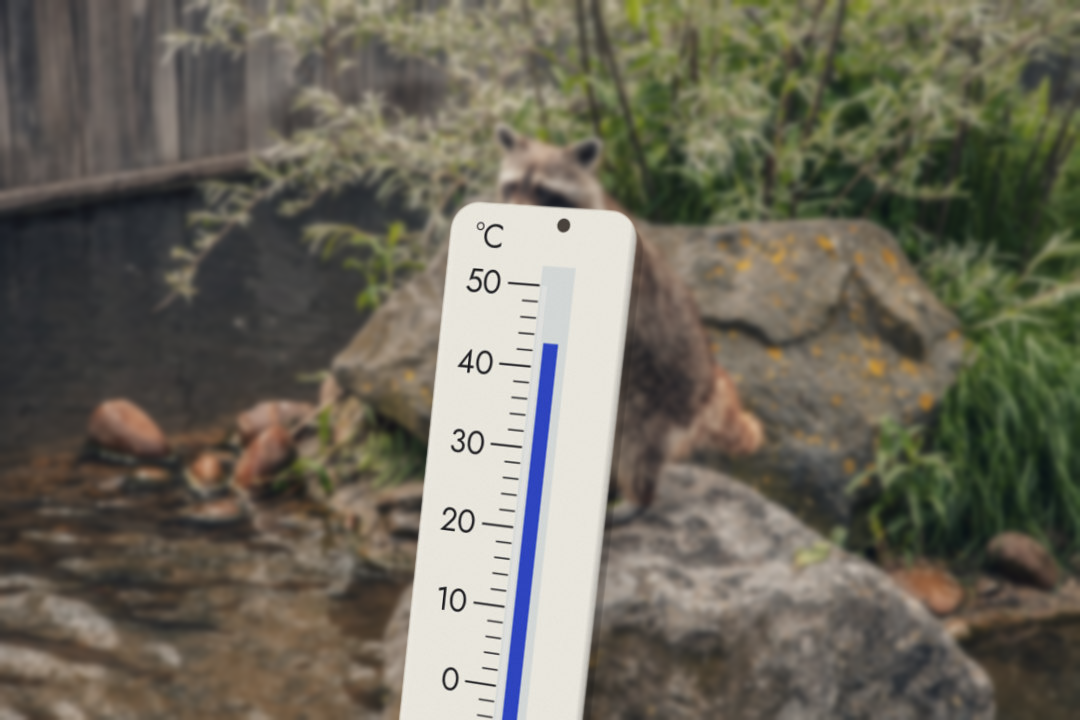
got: 43 °C
